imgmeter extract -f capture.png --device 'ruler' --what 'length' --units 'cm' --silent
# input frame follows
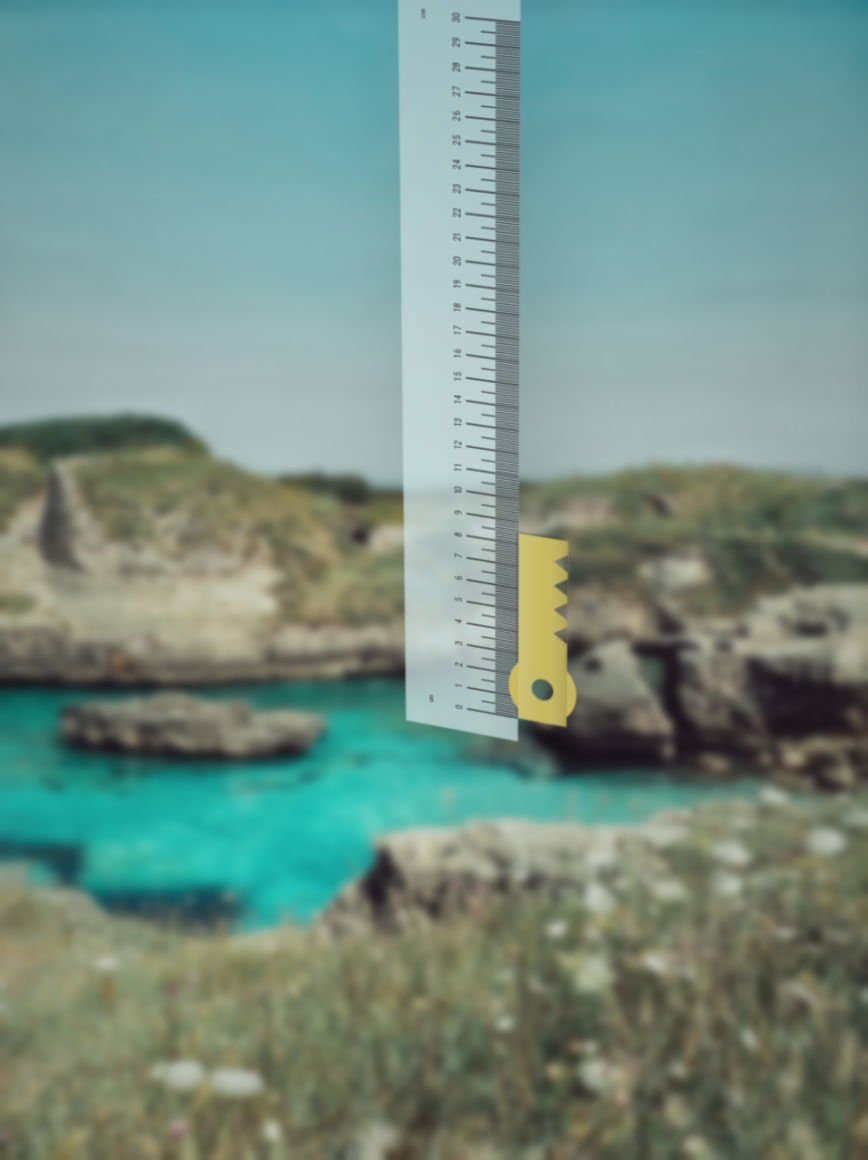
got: 8.5 cm
